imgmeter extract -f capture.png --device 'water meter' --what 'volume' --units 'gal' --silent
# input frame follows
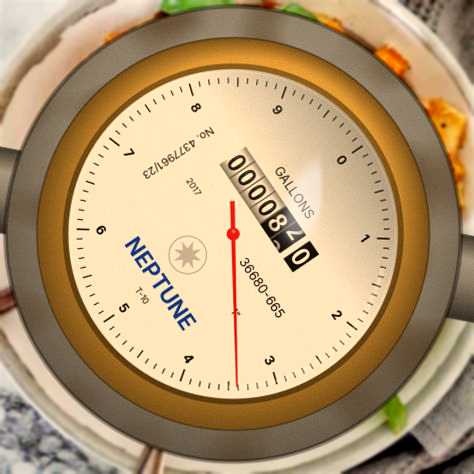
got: 823.4 gal
